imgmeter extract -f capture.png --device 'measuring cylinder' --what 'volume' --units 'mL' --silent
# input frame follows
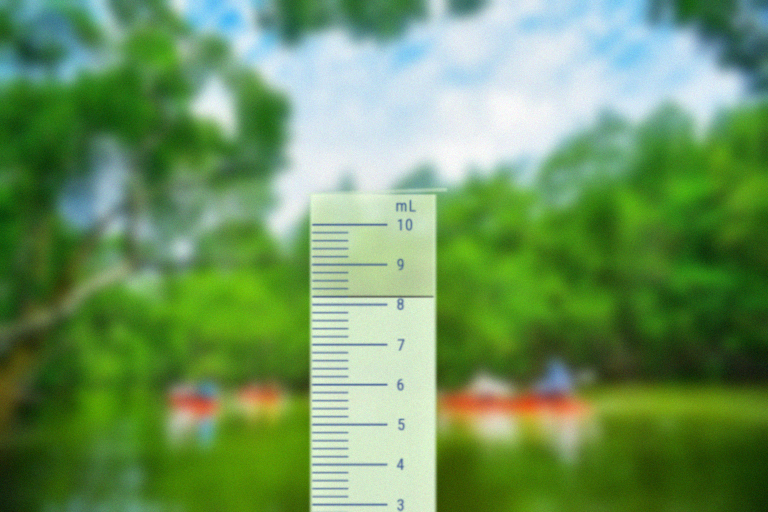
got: 8.2 mL
